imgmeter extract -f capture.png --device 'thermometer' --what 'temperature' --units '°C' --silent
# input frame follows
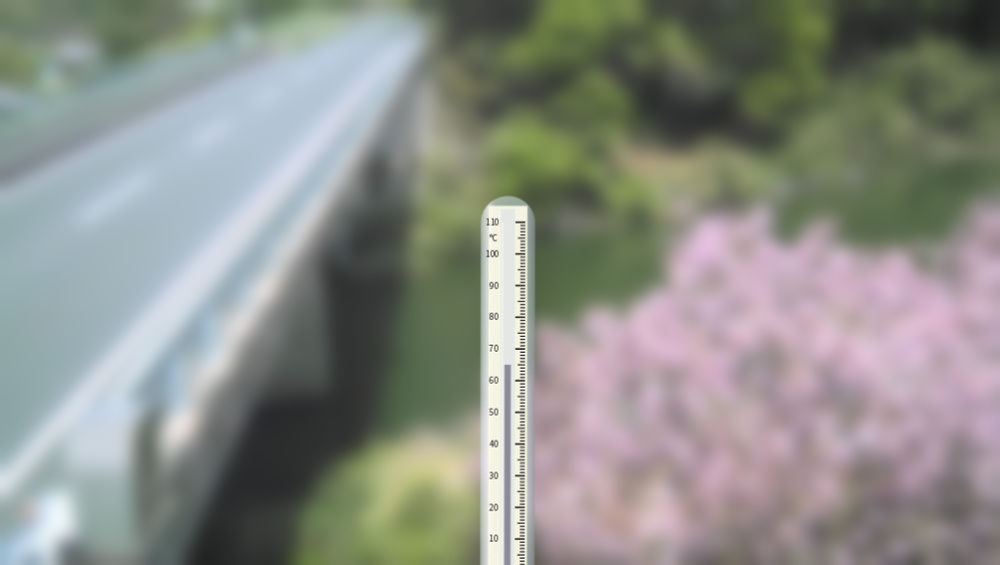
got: 65 °C
